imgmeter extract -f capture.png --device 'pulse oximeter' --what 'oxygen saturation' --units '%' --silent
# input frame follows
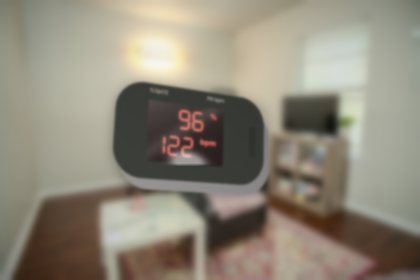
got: 96 %
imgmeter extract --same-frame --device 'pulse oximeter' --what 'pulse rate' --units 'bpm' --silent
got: 122 bpm
